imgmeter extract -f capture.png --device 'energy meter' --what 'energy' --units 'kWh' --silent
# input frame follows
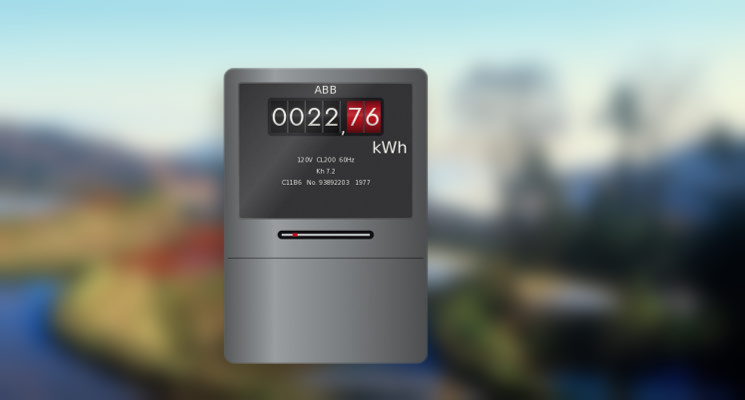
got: 22.76 kWh
